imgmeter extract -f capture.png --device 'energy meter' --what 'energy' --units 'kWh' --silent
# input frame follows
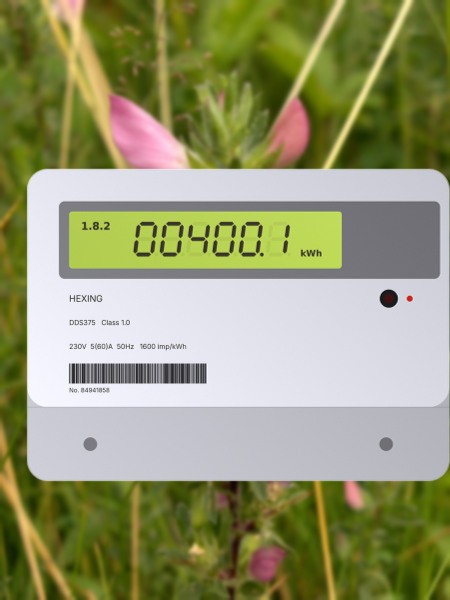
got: 400.1 kWh
